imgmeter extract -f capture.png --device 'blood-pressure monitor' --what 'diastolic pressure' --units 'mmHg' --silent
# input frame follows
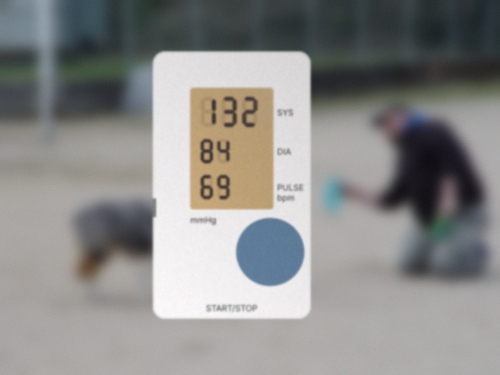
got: 84 mmHg
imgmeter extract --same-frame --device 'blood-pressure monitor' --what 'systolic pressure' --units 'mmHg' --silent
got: 132 mmHg
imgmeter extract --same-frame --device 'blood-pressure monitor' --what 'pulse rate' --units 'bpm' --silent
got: 69 bpm
